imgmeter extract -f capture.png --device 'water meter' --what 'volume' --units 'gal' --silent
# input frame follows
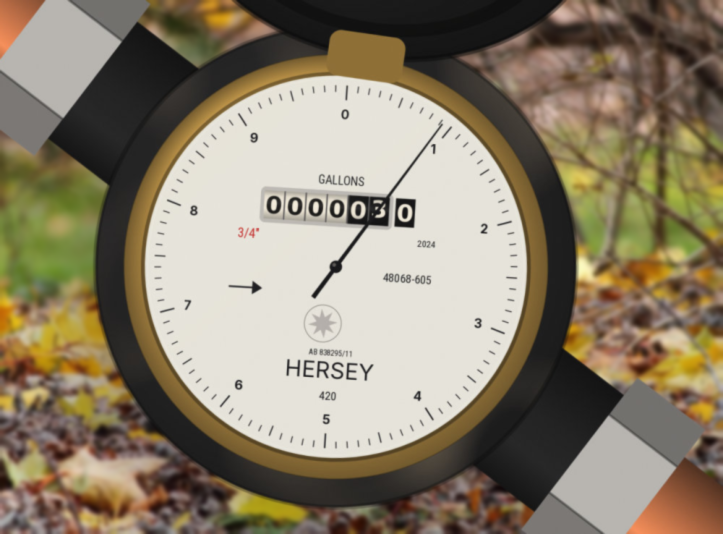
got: 30.9 gal
